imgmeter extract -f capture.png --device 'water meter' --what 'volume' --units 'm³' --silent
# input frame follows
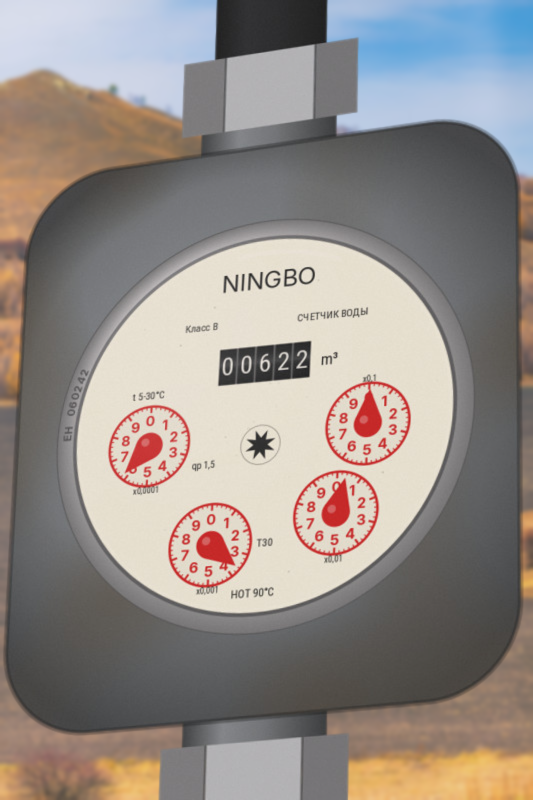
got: 622.0036 m³
